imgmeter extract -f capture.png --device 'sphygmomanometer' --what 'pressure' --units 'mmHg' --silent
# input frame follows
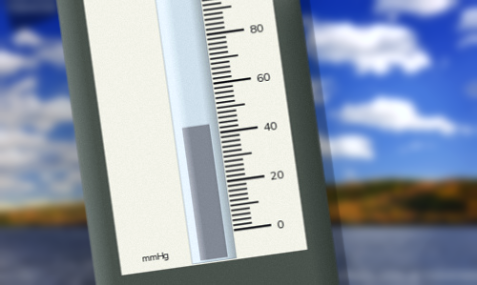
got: 44 mmHg
